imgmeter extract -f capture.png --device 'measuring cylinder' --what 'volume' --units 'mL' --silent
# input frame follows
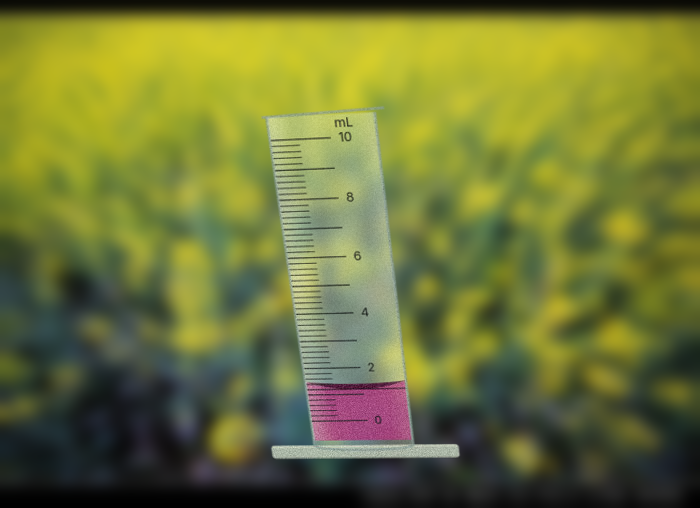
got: 1.2 mL
